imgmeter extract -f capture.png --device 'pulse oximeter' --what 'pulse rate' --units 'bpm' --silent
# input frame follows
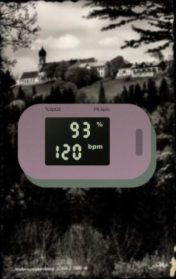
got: 120 bpm
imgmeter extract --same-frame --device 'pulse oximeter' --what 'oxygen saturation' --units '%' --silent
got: 93 %
